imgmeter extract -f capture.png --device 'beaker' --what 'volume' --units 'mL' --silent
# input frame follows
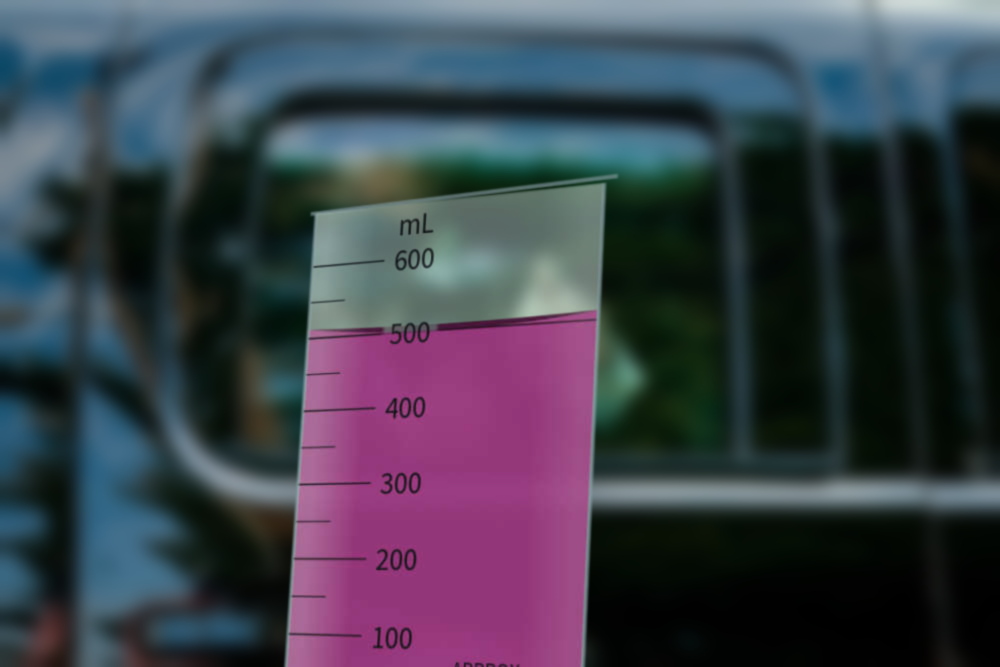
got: 500 mL
